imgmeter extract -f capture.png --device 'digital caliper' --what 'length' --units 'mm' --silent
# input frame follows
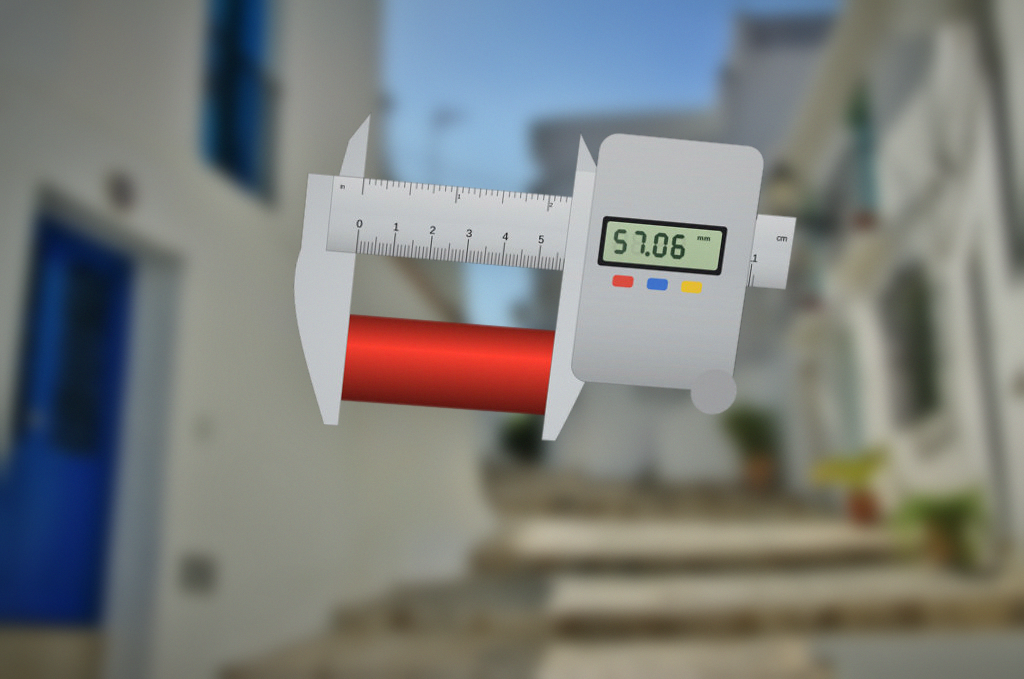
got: 57.06 mm
